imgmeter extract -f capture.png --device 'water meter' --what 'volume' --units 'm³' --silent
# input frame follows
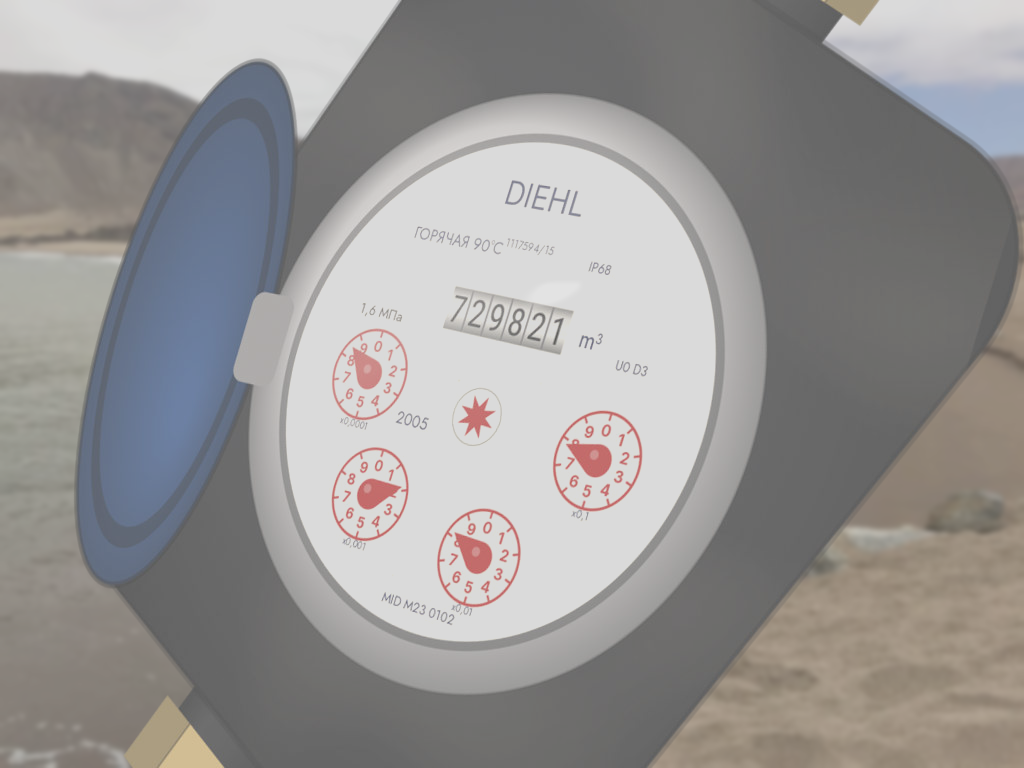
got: 729821.7818 m³
